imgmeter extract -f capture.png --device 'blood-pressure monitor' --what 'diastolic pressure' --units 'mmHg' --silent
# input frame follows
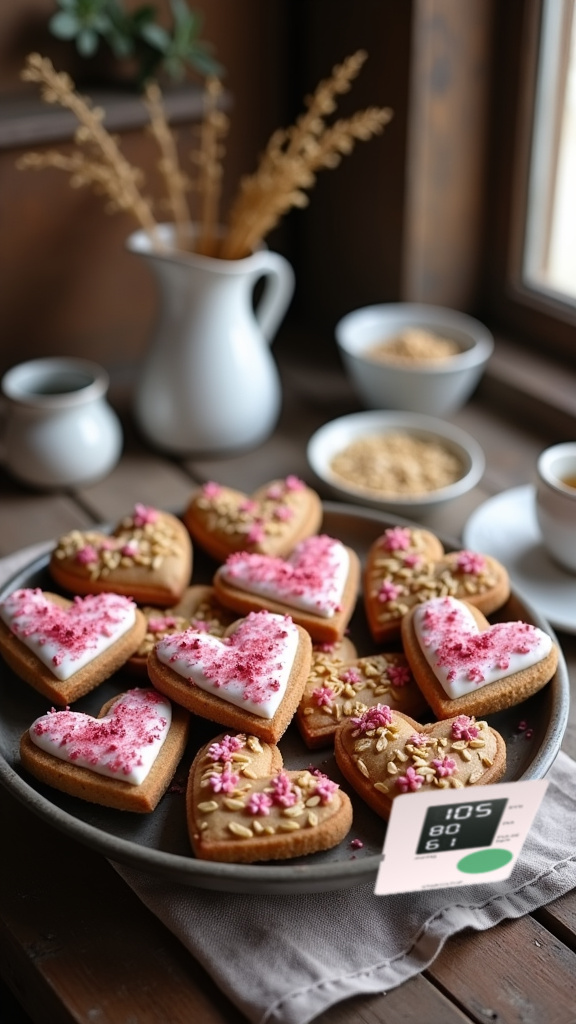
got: 80 mmHg
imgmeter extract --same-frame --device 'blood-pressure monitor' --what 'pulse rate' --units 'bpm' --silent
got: 61 bpm
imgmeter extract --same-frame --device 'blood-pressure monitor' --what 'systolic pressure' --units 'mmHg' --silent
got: 105 mmHg
